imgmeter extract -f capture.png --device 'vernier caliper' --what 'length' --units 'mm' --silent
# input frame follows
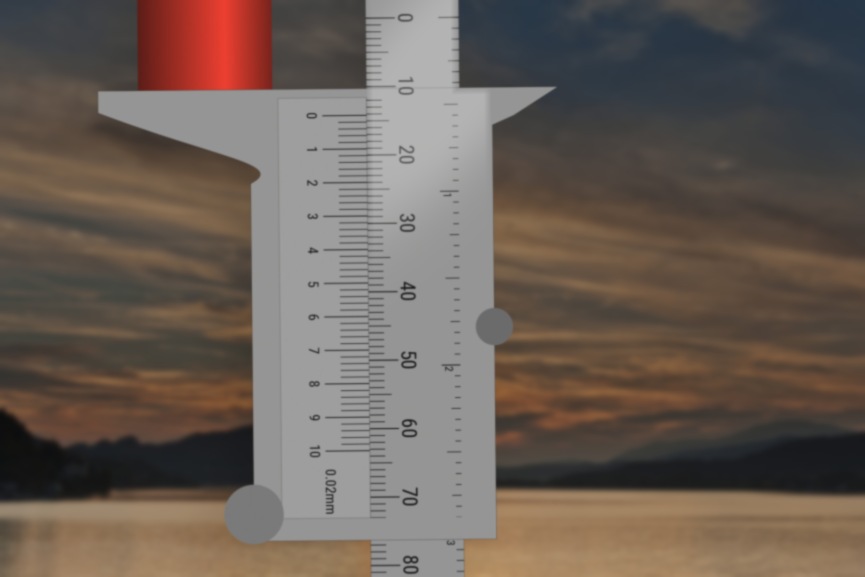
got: 14.2 mm
